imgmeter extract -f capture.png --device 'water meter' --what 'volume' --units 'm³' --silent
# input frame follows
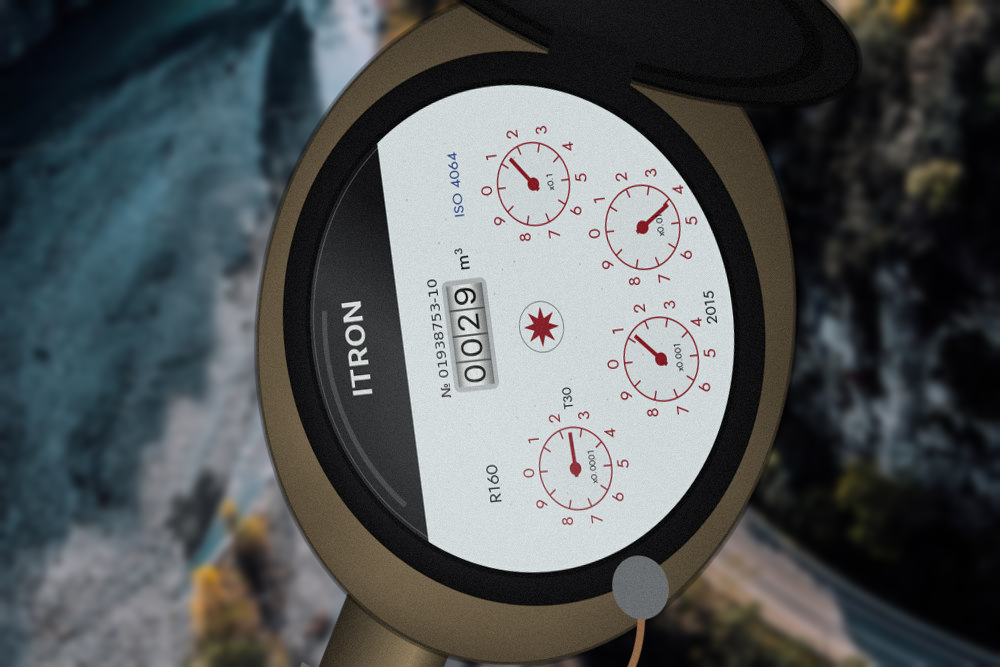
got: 29.1412 m³
